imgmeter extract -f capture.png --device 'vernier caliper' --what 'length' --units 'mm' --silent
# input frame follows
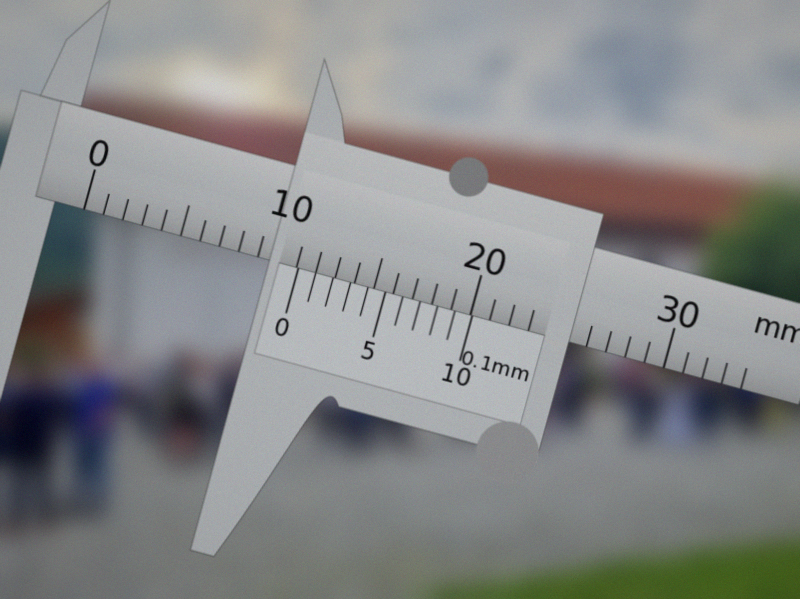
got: 11.1 mm
